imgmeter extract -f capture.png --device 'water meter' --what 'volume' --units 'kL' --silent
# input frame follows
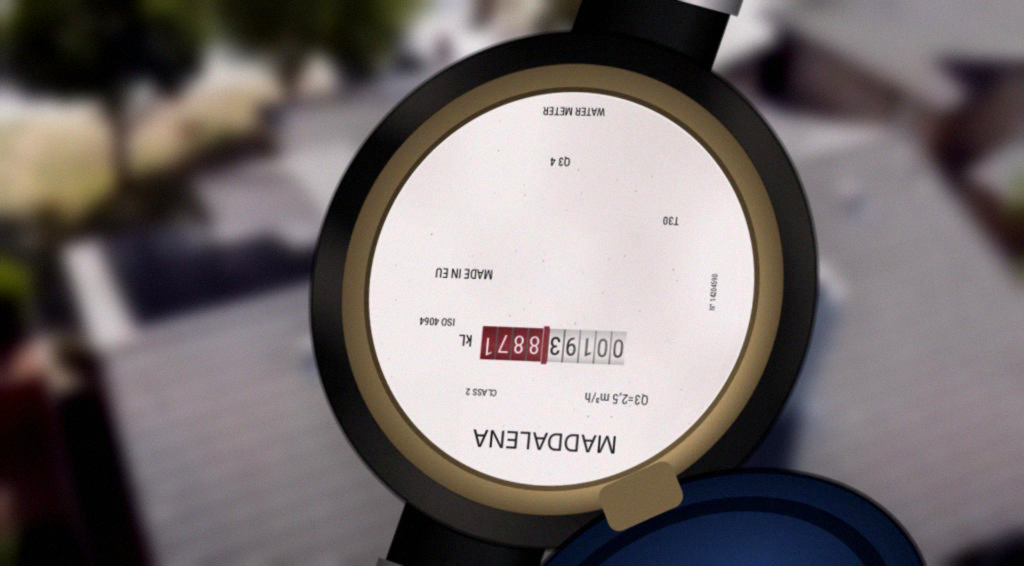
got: 193.8871 kL
